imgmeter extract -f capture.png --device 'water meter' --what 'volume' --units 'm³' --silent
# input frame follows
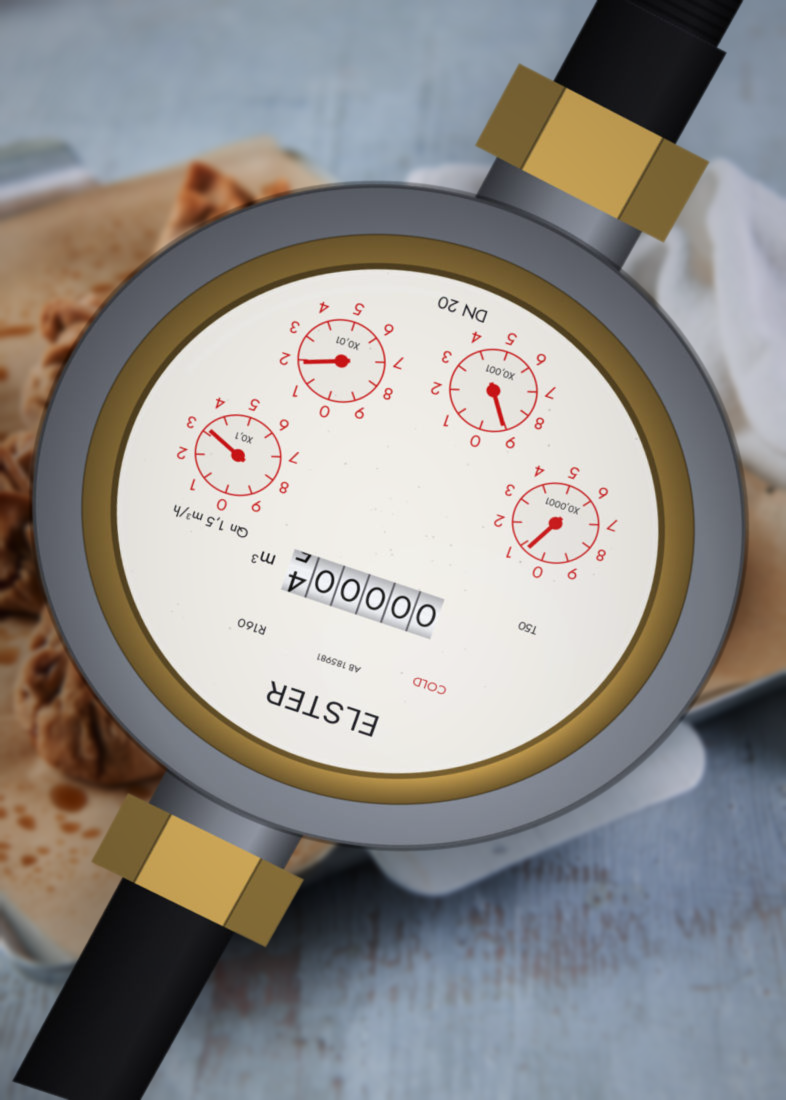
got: 4.3190 m³
